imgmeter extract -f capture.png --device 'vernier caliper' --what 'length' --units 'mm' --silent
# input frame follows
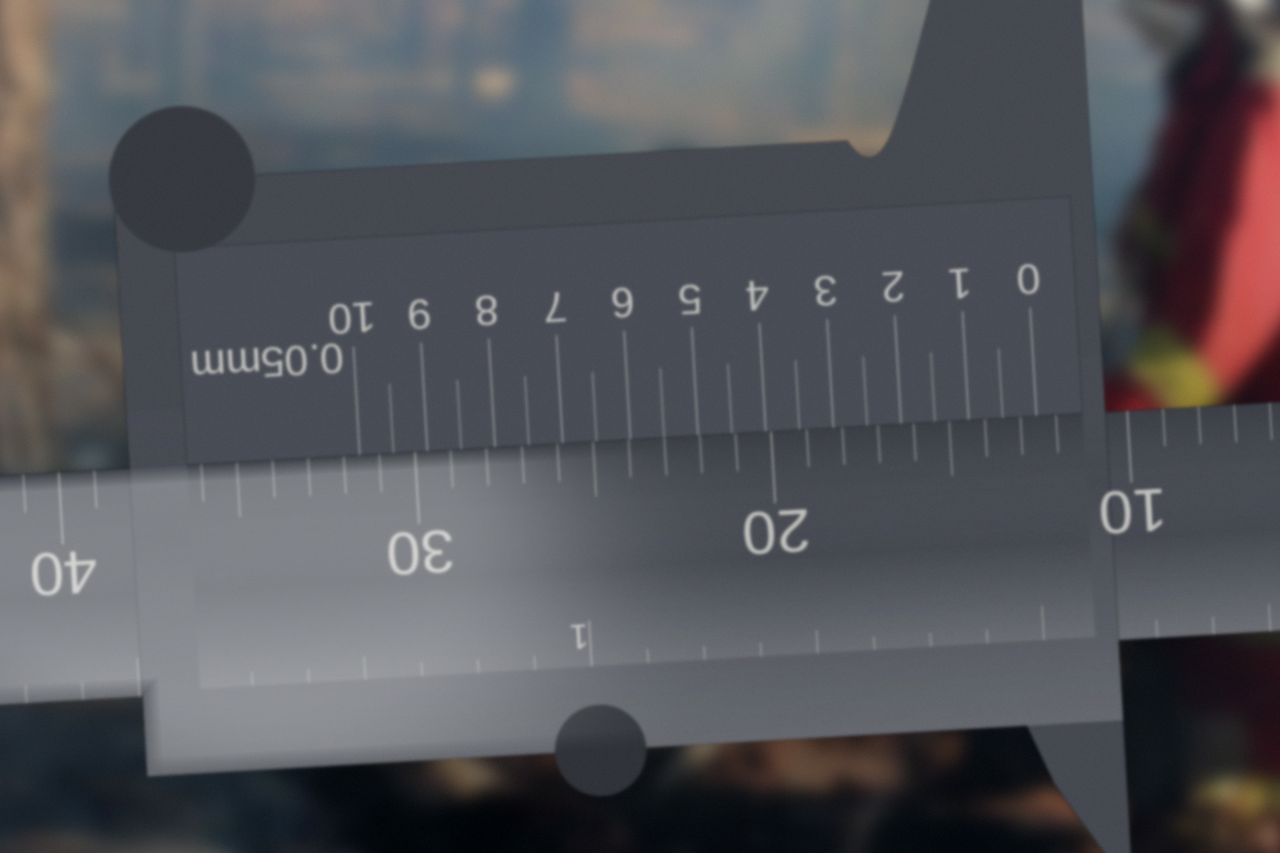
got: 12.55 mm
